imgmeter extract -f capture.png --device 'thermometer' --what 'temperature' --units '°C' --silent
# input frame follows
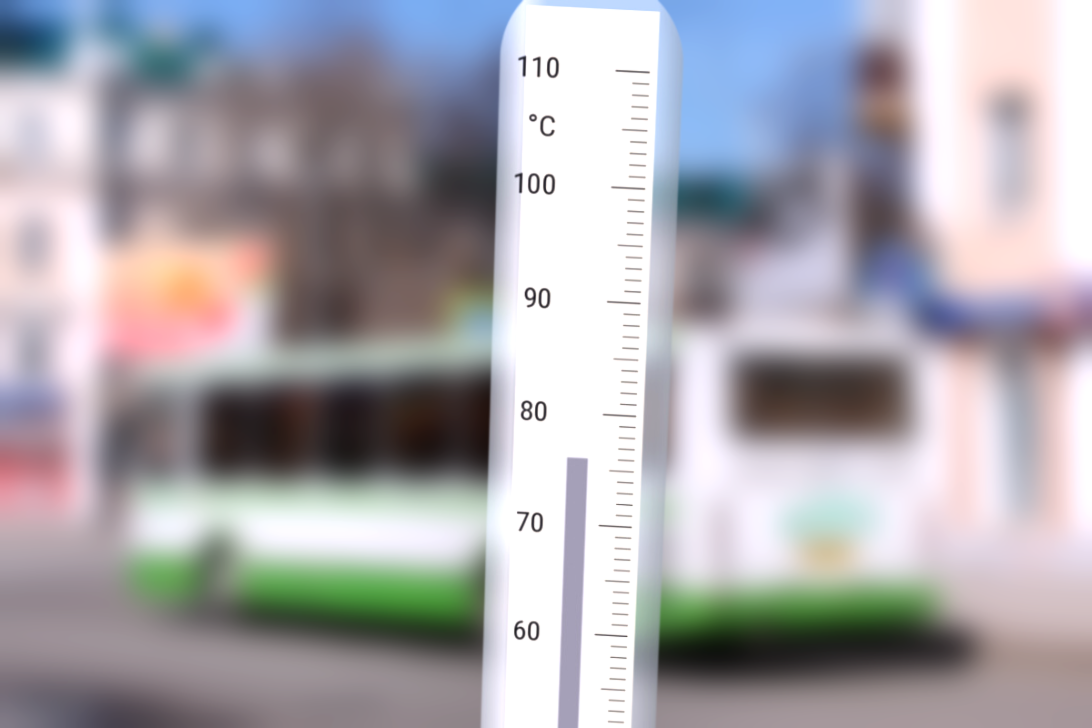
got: 76 °C
